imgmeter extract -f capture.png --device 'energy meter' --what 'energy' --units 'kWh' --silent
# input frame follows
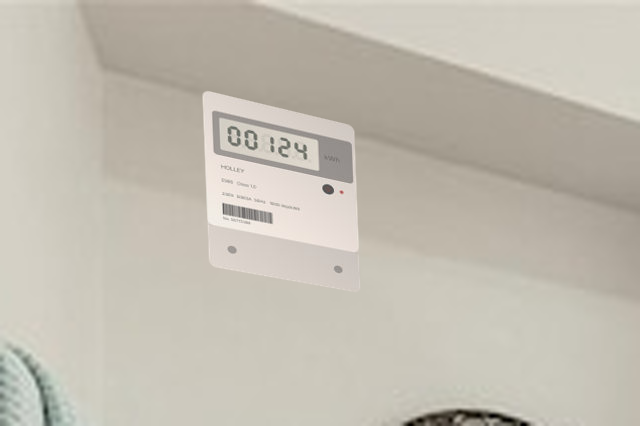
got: 124 kWh
